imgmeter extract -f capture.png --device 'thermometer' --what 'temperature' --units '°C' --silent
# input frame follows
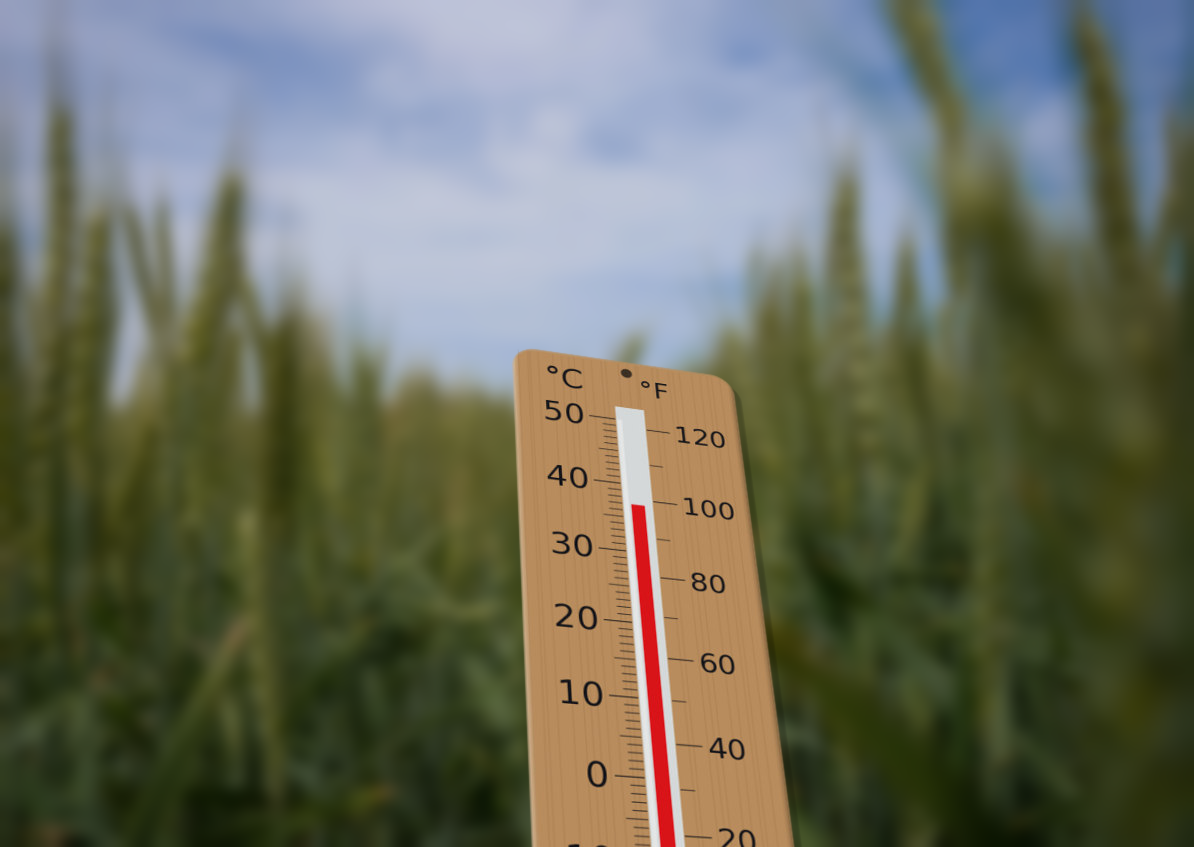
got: 37 °C
